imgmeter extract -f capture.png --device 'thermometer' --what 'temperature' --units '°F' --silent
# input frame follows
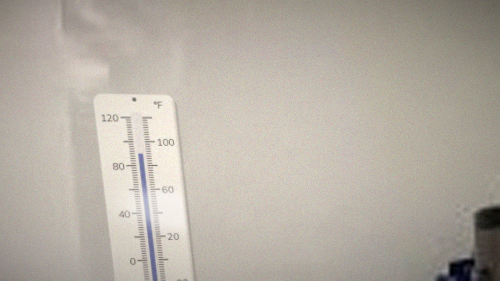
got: 90 °F
